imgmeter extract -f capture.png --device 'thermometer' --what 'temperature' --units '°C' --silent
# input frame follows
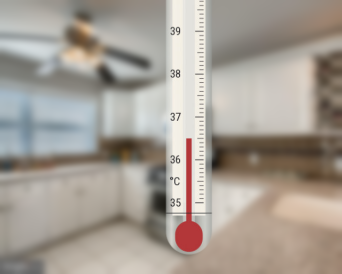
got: 36.5 °C
